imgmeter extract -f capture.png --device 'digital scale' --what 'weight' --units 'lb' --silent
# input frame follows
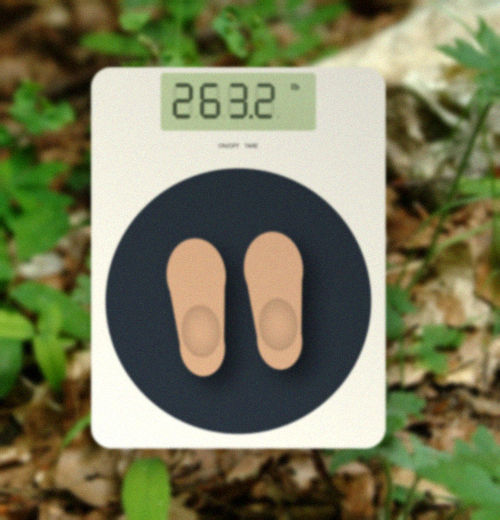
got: 263.2 lb
